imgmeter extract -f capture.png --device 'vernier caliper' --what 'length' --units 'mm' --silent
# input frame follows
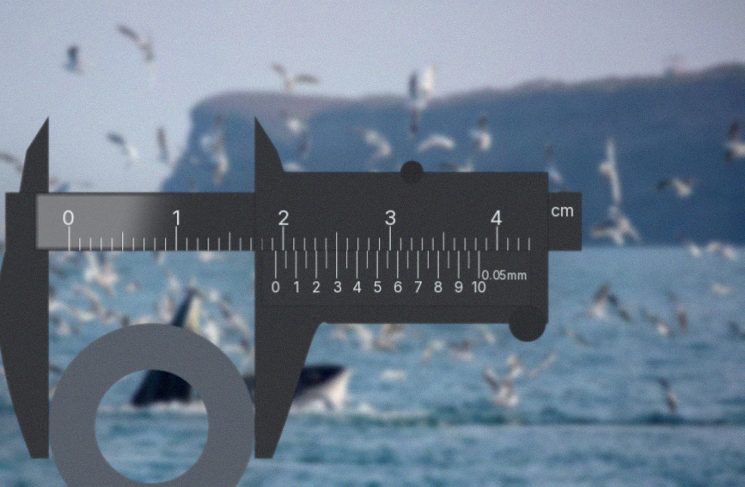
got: 19.3 mm
